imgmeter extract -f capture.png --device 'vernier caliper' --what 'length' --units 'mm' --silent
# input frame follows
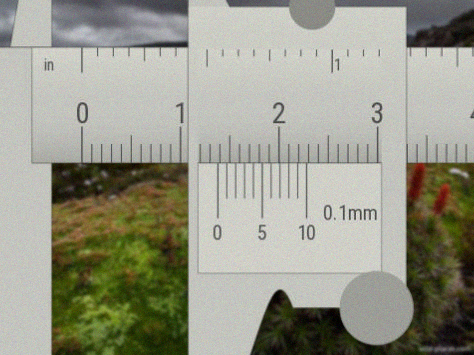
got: 13.8 mm
